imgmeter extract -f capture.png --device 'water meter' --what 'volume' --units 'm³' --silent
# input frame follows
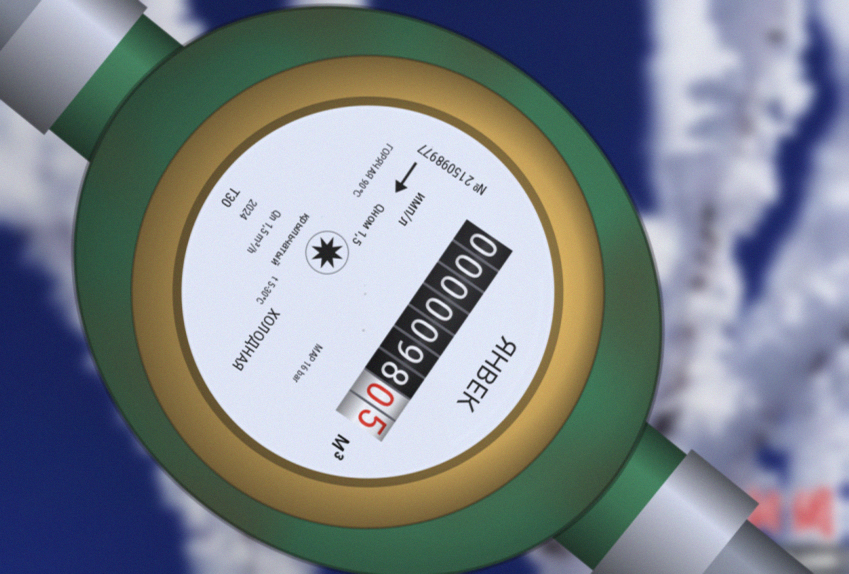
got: 98.05 m³
